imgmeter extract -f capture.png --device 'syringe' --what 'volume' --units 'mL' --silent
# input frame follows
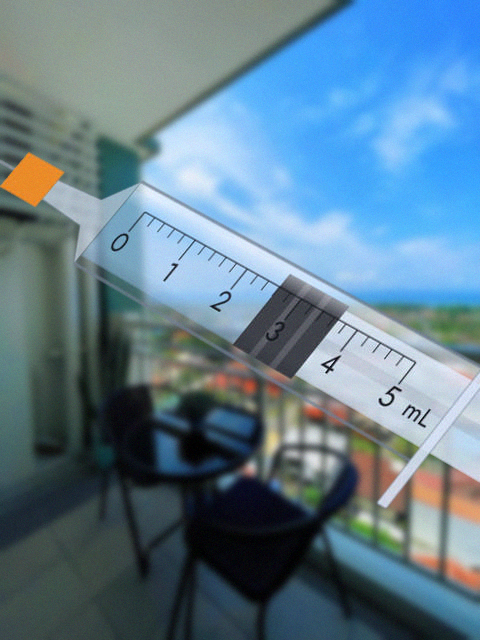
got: 2.6 mL
